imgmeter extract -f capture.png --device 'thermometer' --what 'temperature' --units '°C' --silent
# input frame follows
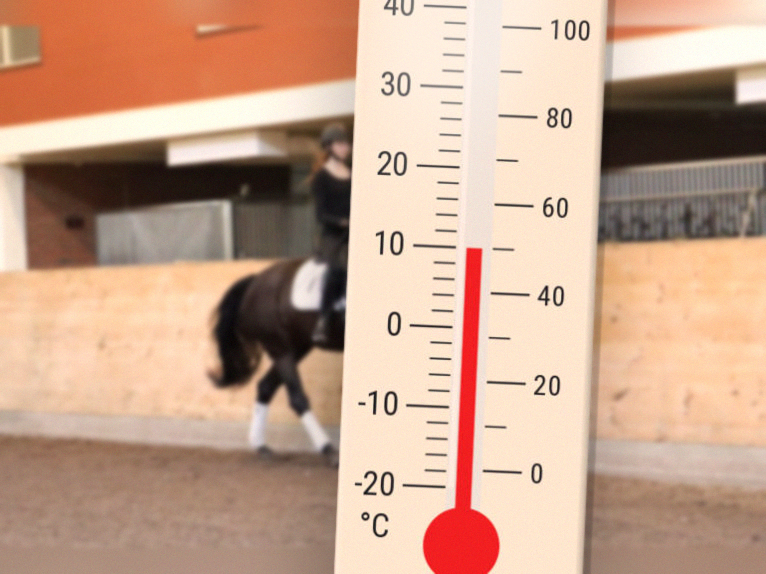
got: 10 °C
